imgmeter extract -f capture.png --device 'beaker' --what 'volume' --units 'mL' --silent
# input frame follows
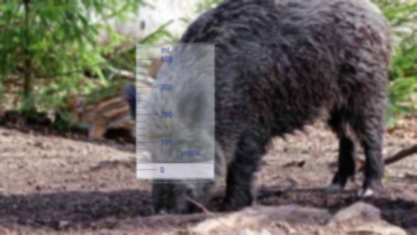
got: 25 mL
